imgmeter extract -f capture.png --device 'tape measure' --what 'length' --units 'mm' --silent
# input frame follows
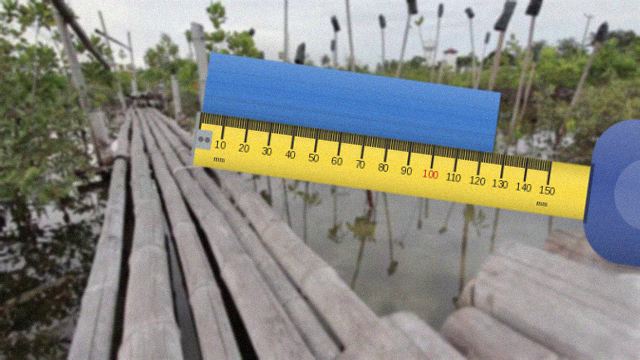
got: 125 mm
